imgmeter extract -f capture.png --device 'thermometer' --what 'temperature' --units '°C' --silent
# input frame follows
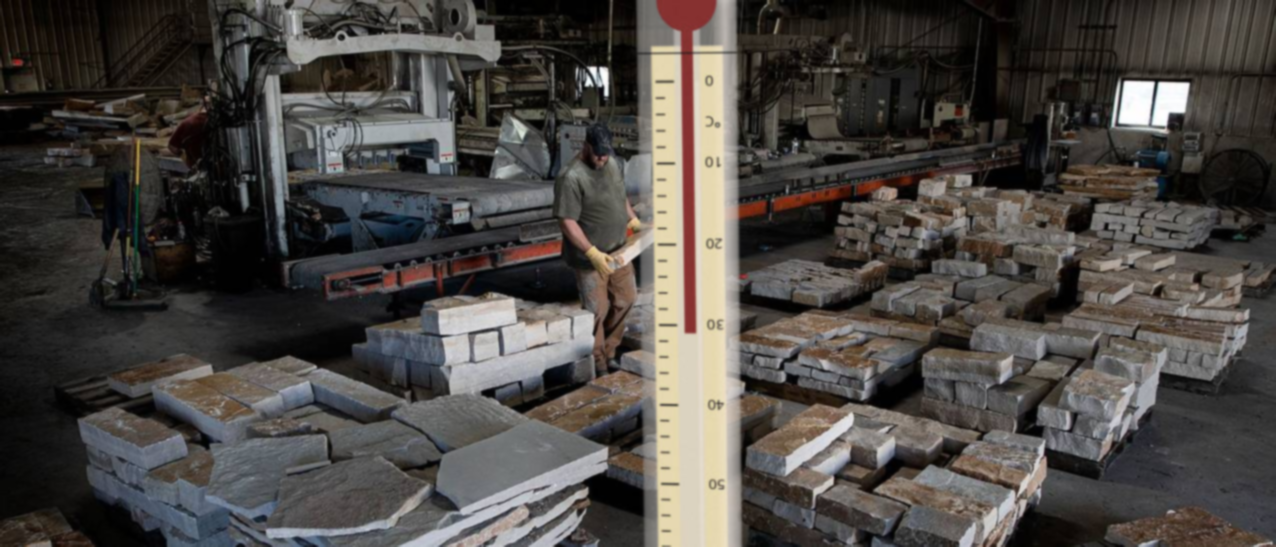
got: 31 °C
